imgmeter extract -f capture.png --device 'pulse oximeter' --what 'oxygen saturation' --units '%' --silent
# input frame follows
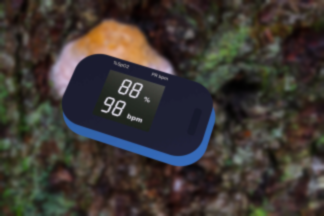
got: 88 %
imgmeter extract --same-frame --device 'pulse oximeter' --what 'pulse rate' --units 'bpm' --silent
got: 98 bpm
